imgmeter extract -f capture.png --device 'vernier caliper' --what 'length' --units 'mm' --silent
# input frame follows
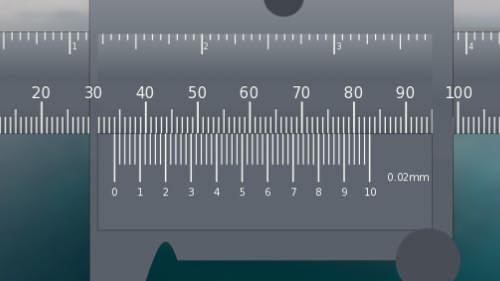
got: 34.0 mm
